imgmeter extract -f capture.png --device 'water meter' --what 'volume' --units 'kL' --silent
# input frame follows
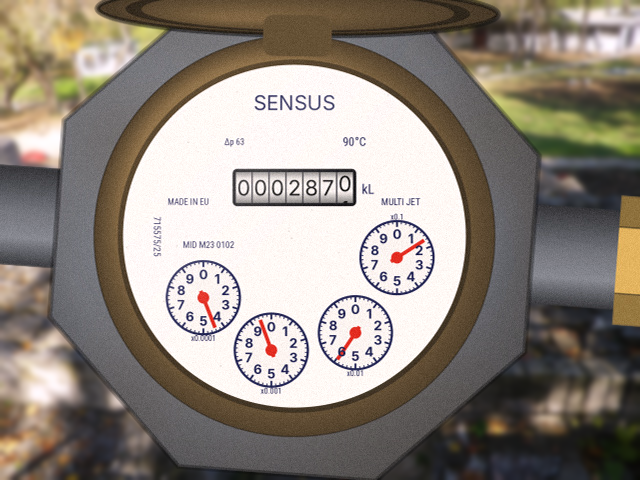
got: 2870.1594 kL
